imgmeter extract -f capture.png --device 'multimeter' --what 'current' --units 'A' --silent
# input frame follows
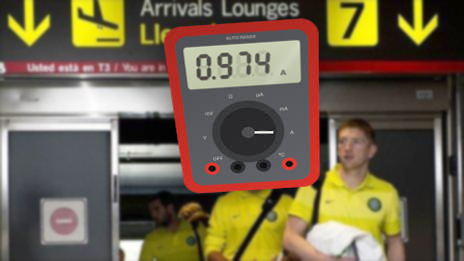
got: 0.974 A
